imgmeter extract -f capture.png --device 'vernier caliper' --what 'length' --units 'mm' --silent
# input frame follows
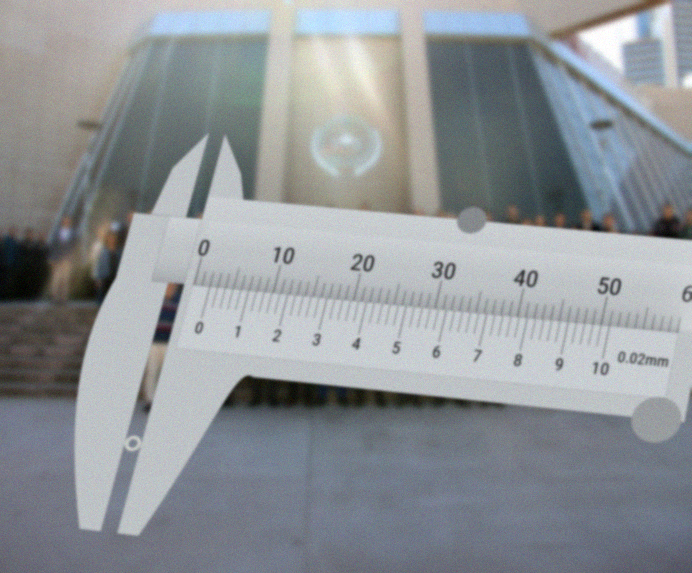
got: 2.0 mm
